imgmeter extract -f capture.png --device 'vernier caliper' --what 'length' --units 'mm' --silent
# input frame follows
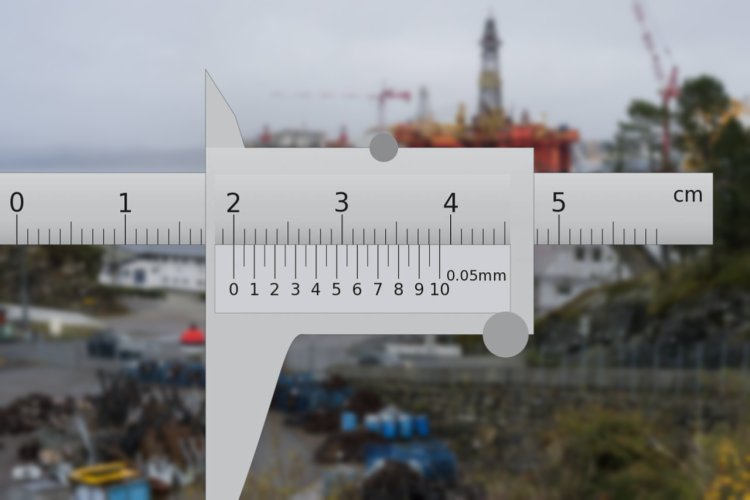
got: 20.0 mm
